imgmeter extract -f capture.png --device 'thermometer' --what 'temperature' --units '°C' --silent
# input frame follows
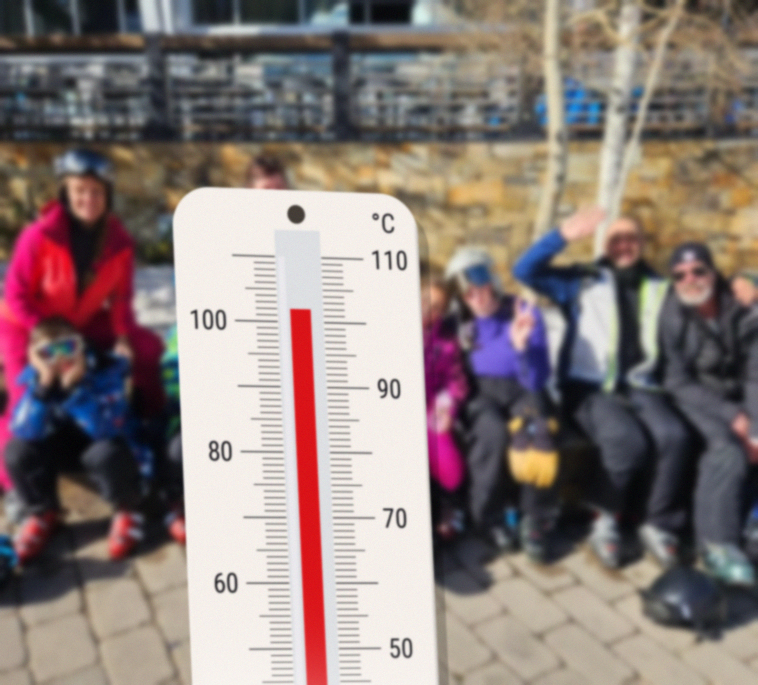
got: 102 °C
